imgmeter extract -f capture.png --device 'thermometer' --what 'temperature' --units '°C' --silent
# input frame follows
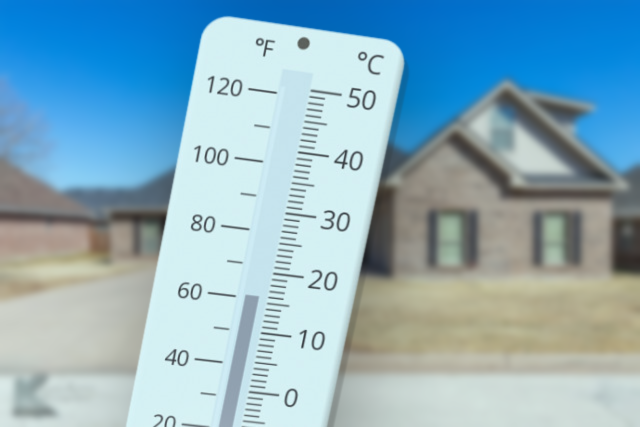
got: 16 °C
